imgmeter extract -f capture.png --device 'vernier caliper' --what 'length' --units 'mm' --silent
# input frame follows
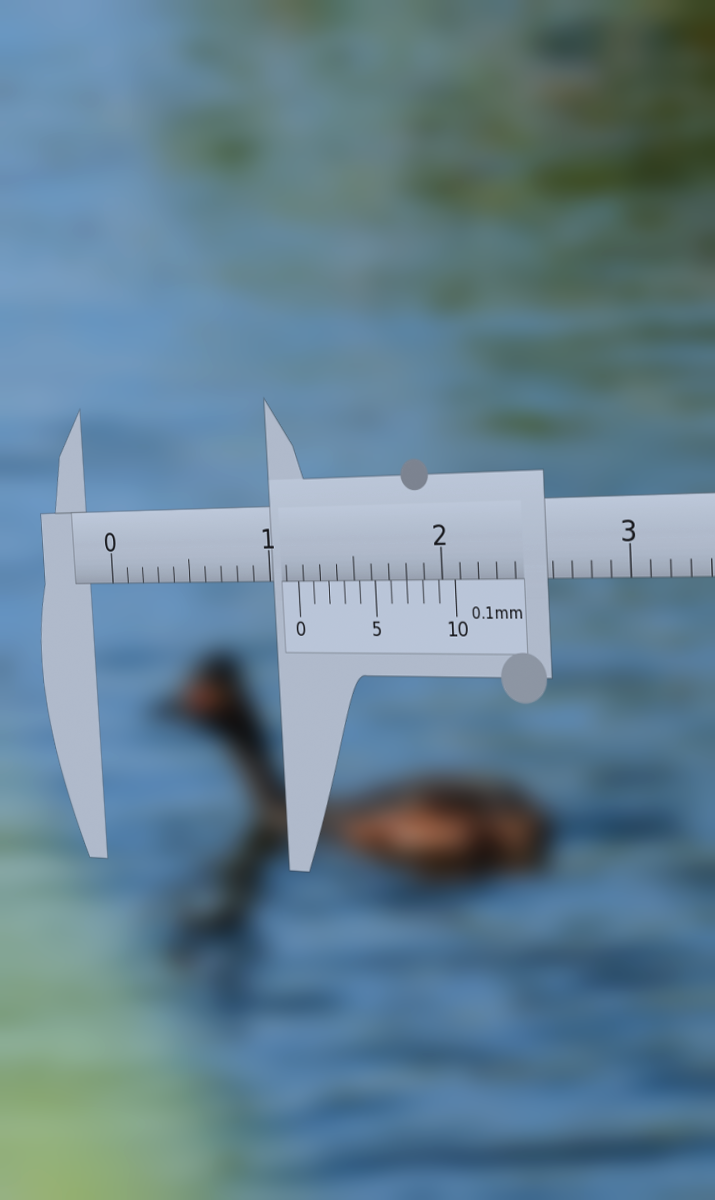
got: 11.7 mm
